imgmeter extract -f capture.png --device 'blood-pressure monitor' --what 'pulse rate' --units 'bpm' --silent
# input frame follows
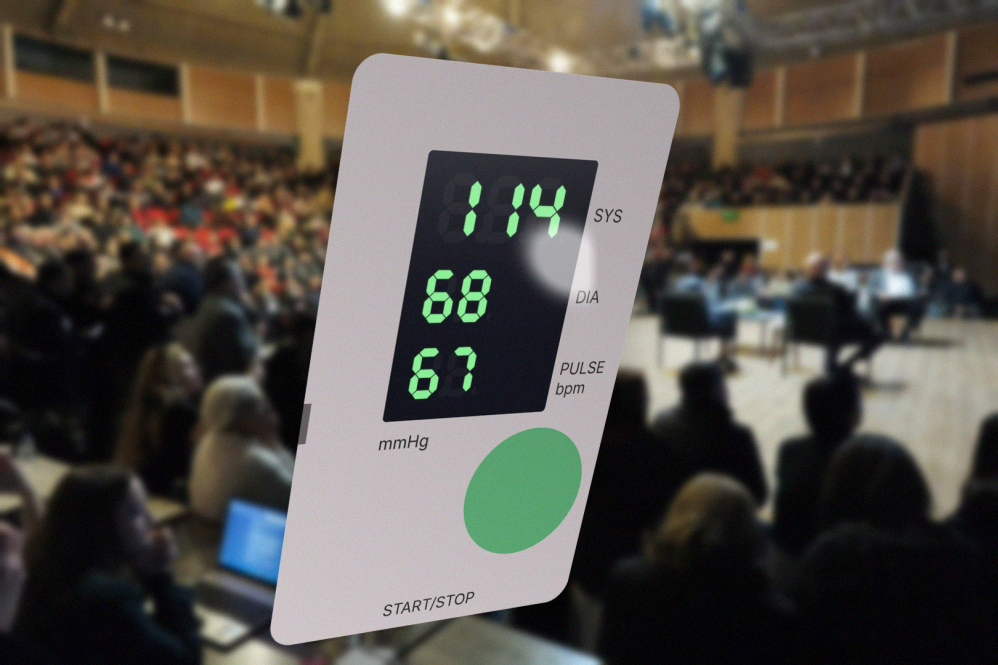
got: 67 bpm
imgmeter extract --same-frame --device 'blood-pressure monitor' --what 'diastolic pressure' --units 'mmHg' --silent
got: 68 mmHg
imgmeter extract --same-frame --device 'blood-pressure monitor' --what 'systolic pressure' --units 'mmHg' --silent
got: 114 mmHg
